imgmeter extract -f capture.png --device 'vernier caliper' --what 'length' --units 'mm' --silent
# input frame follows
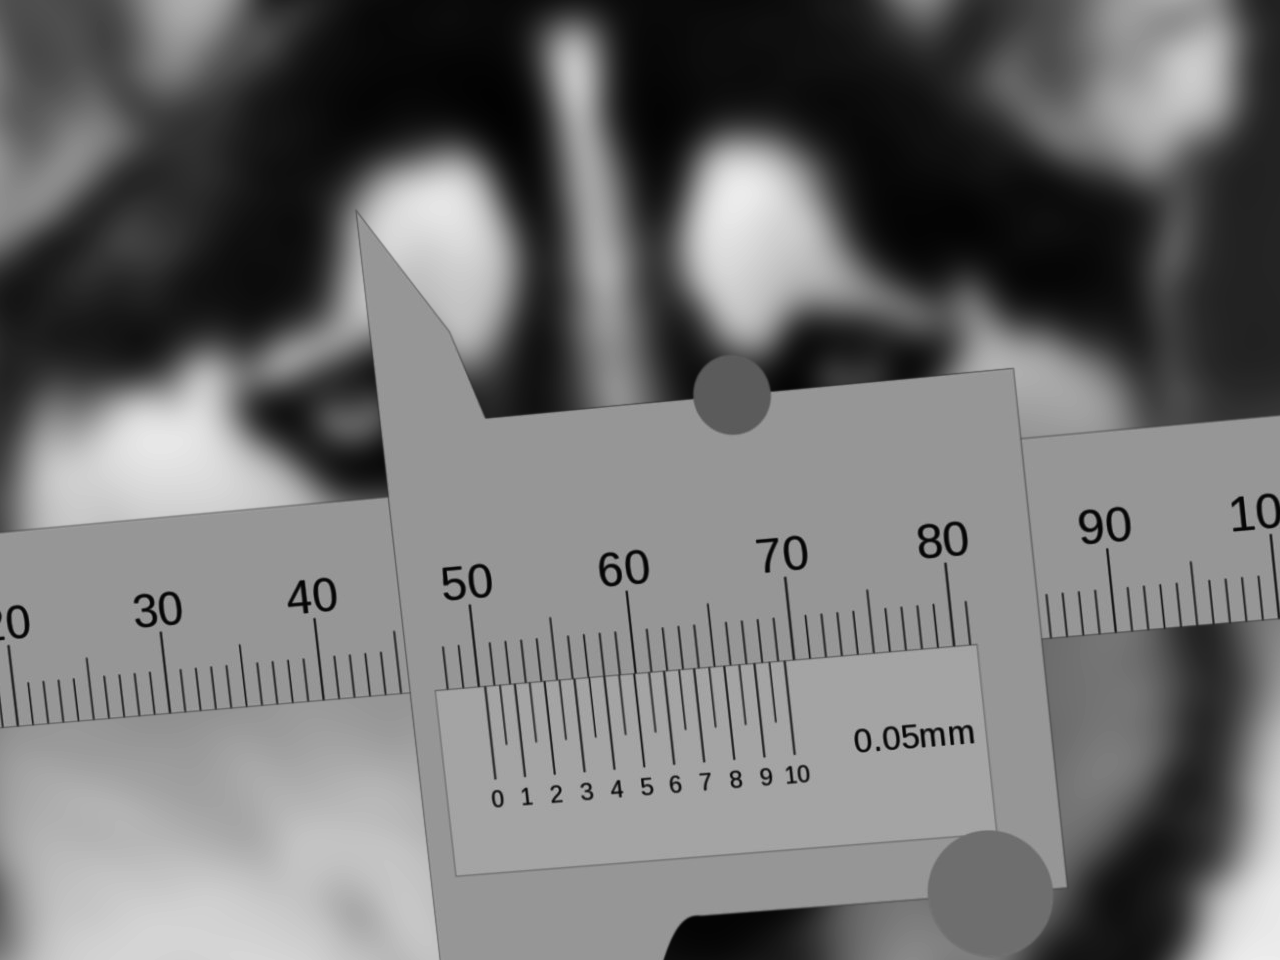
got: 50.4 mm
